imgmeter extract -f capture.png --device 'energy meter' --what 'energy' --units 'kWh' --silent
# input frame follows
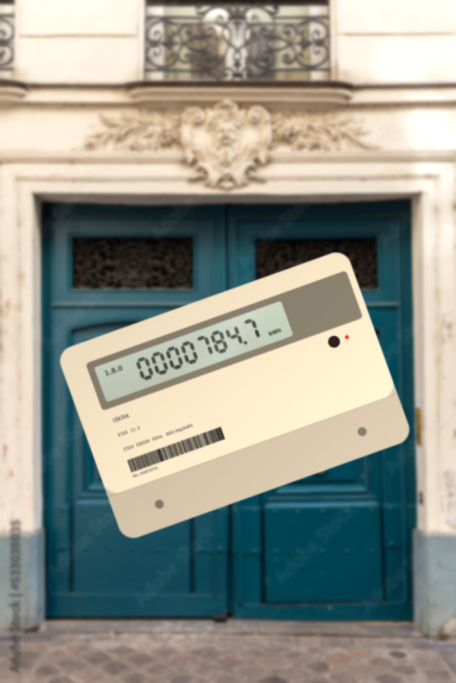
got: 784.7 kWh
